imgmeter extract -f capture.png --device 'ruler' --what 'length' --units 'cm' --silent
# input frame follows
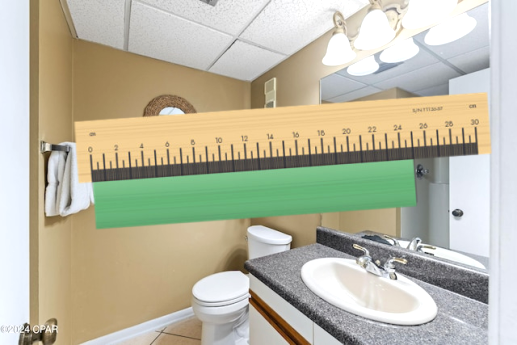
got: 25 cm
